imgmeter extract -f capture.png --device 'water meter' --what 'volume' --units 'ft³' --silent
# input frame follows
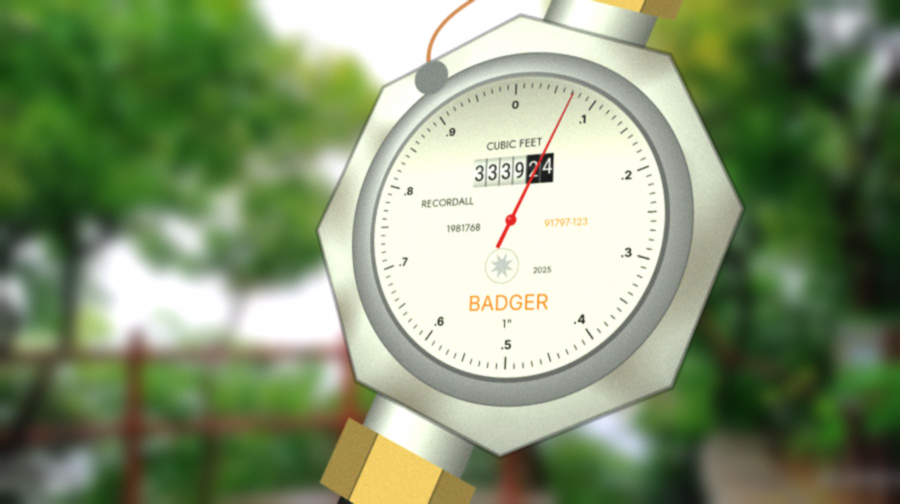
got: 333924.07 ft³
